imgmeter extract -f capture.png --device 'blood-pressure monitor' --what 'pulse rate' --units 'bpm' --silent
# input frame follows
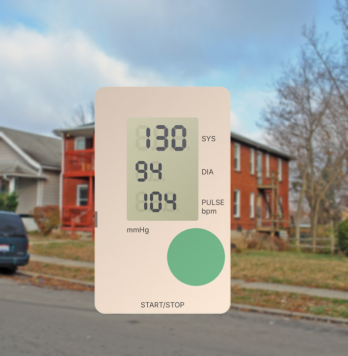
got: 104 bpm
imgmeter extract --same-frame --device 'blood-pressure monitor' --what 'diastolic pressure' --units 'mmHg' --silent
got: 94 mmHg
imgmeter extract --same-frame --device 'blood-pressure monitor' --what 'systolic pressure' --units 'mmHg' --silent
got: 130 mmHg
